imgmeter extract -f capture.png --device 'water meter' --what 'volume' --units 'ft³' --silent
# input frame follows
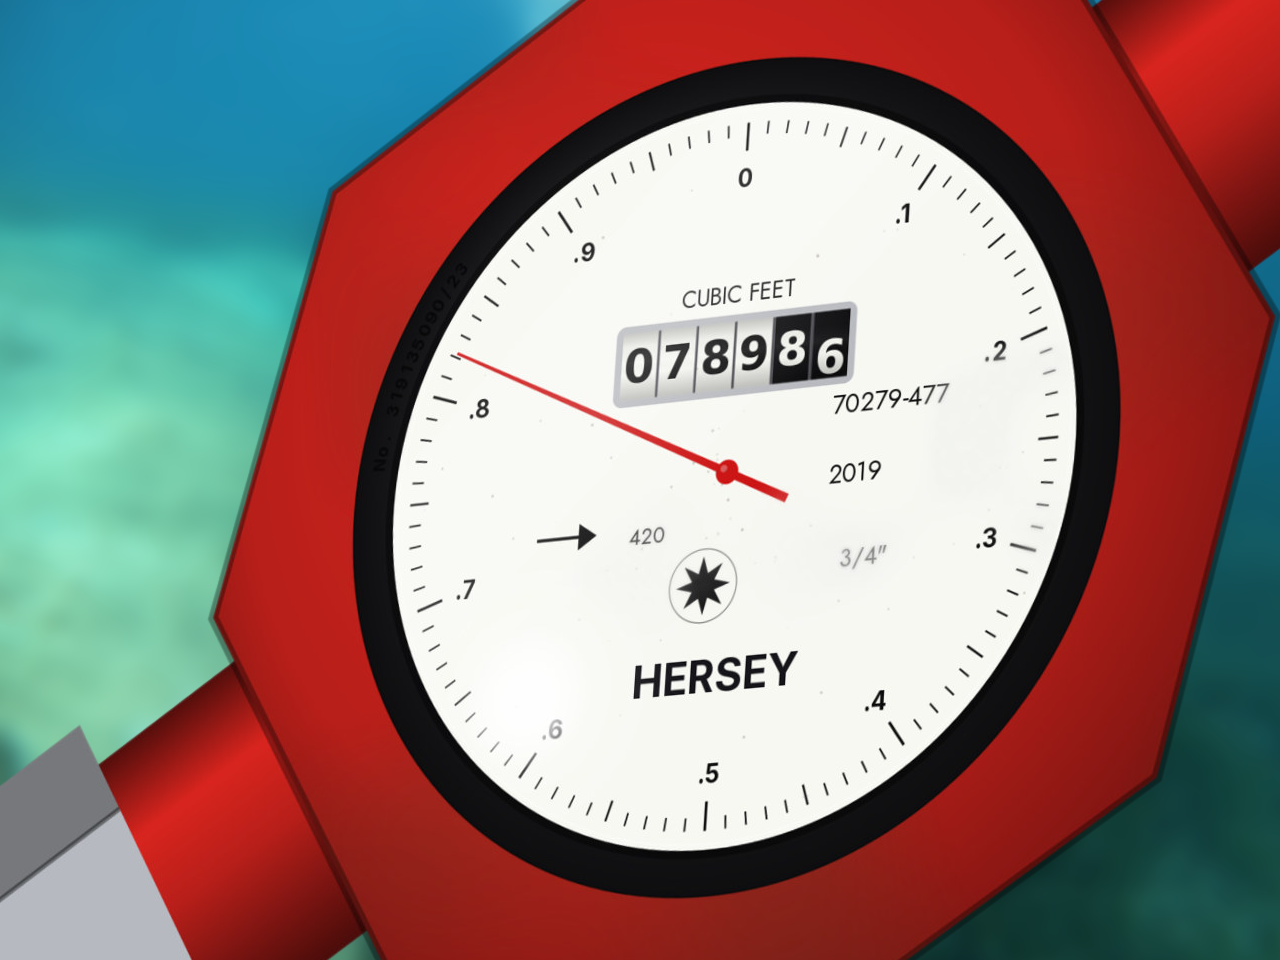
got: 78985.82 ft³
